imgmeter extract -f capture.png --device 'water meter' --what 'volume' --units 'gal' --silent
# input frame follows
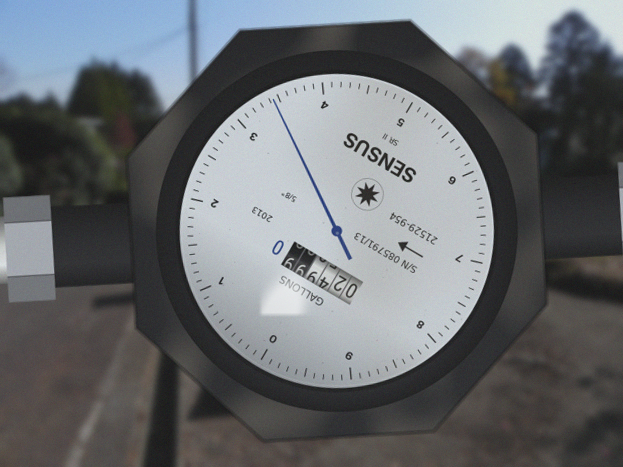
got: 249993.4 gal
